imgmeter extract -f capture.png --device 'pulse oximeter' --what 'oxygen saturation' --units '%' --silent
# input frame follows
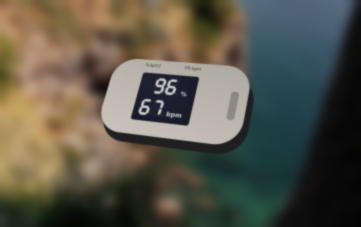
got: 96 %
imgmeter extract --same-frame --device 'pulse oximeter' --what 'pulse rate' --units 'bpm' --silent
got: 67 bpm
